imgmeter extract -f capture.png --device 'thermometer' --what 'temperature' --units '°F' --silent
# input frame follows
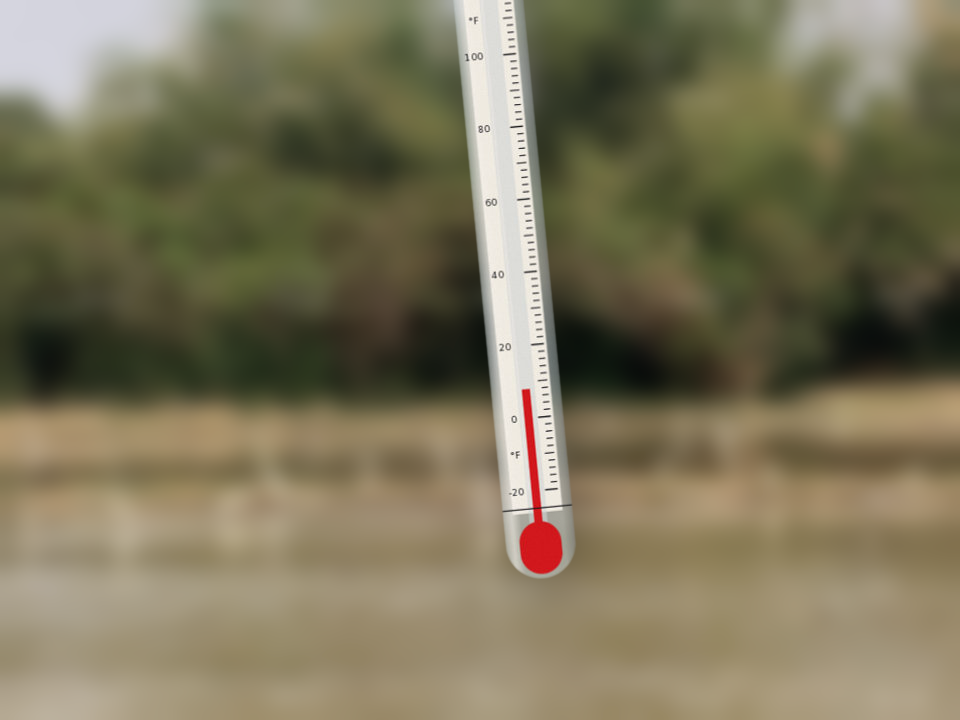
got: 8 °F
